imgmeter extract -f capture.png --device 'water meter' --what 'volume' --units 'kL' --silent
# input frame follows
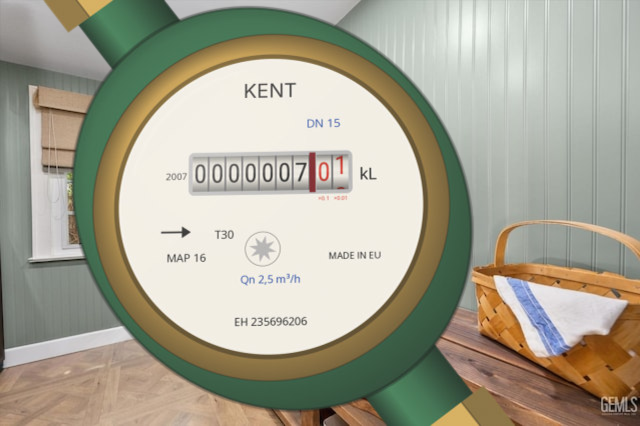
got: 7.01 kL
